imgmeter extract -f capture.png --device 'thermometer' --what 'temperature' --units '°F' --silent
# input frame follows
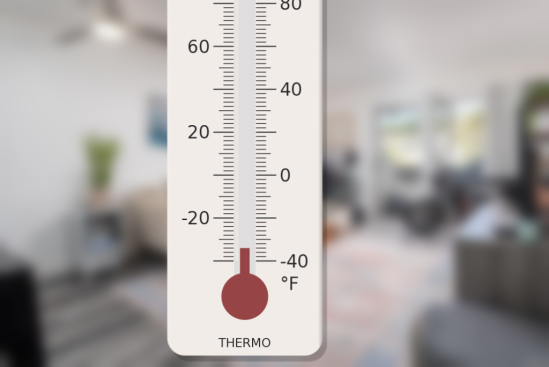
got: -34 °F
